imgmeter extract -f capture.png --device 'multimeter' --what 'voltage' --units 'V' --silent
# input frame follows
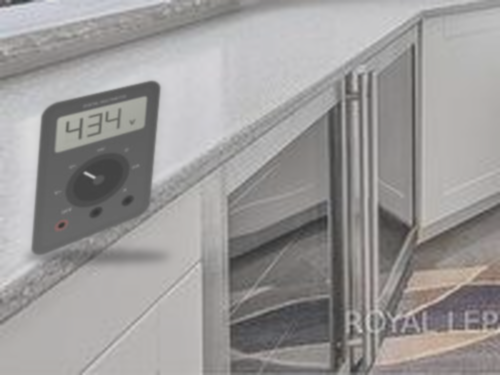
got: 434 V
